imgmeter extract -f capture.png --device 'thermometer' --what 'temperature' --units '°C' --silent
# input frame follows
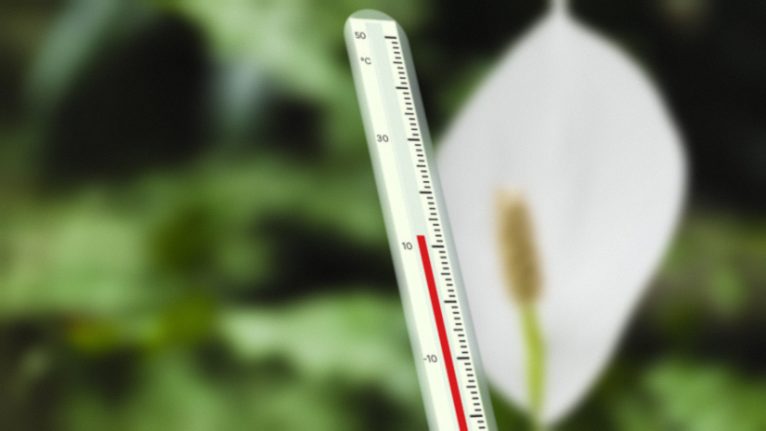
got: 12 °C
